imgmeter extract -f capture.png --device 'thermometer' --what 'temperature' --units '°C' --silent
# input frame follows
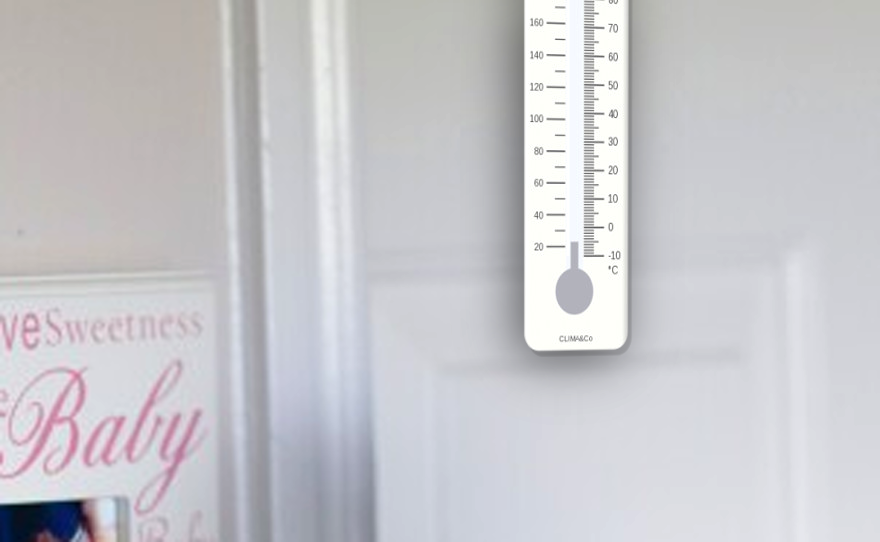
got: -5 °C
